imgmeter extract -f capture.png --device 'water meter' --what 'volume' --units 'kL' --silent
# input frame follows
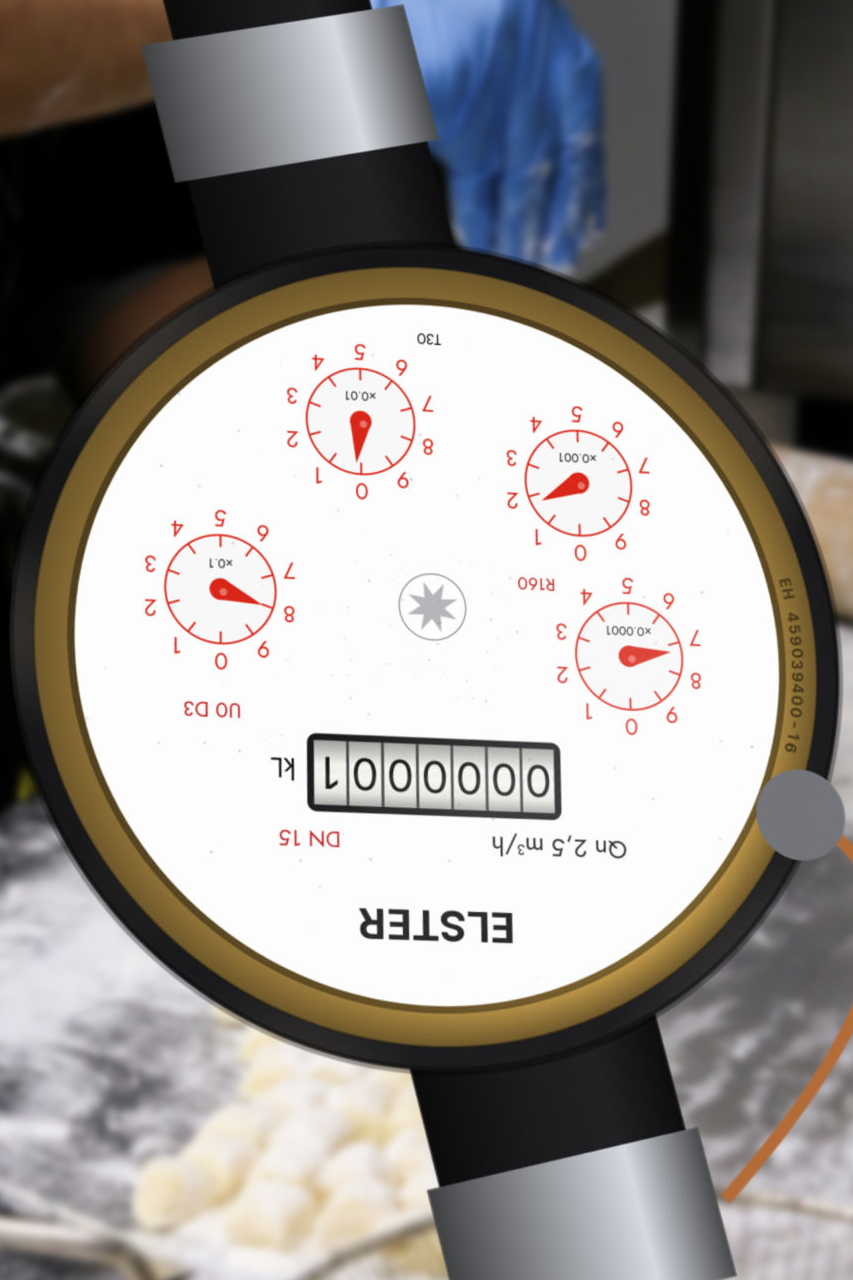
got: 1.8017 kL
